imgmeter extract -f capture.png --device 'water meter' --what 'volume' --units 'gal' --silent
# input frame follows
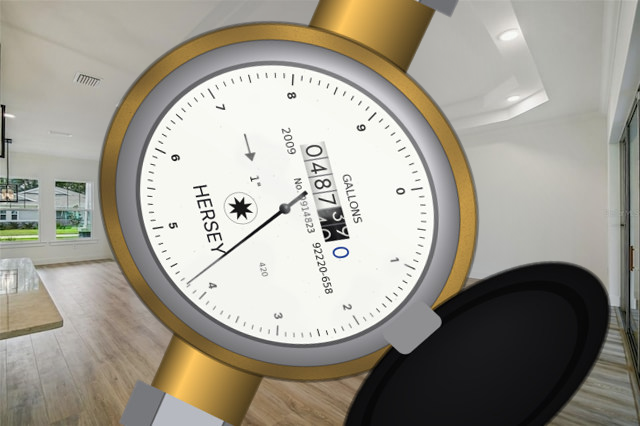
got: 487394.2 gal
